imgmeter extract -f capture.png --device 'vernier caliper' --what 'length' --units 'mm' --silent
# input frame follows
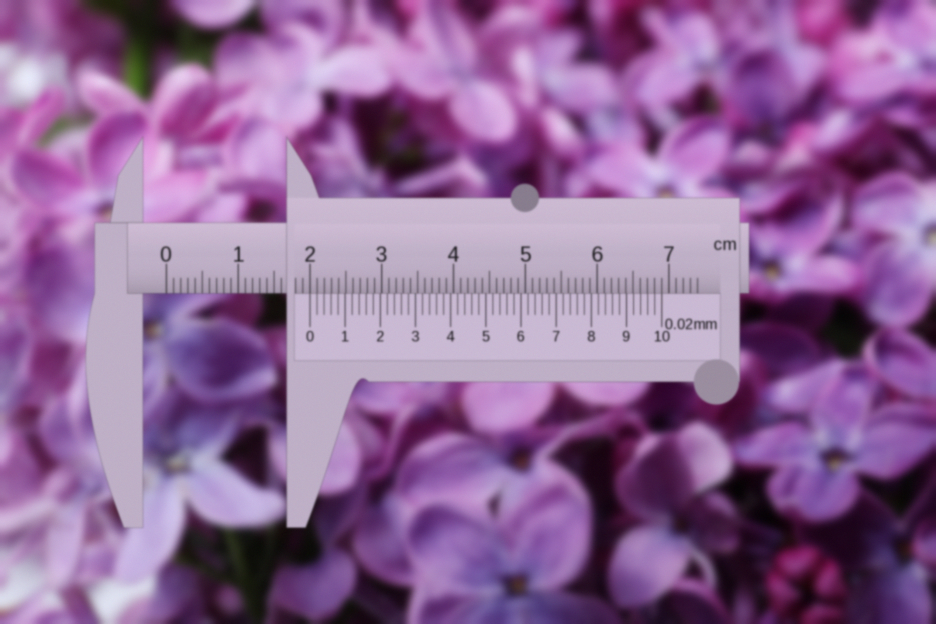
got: 20.0 mm
